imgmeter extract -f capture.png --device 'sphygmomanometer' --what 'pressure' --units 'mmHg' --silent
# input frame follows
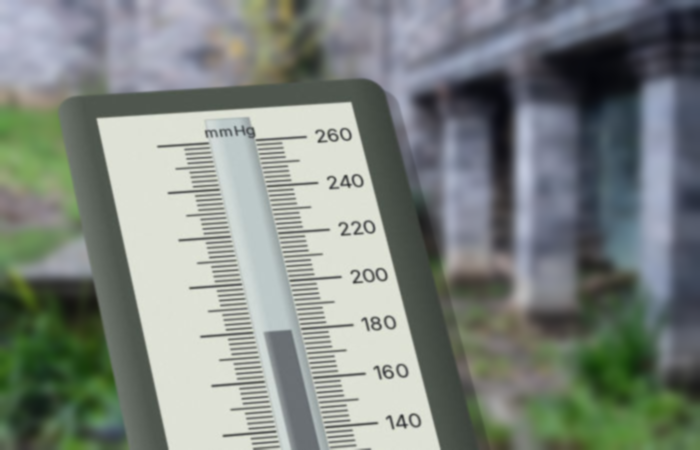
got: 180 mmHg
